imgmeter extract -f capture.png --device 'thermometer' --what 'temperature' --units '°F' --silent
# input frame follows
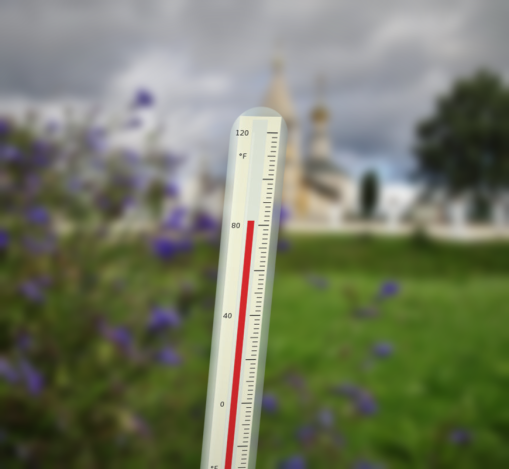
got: 82 °F
